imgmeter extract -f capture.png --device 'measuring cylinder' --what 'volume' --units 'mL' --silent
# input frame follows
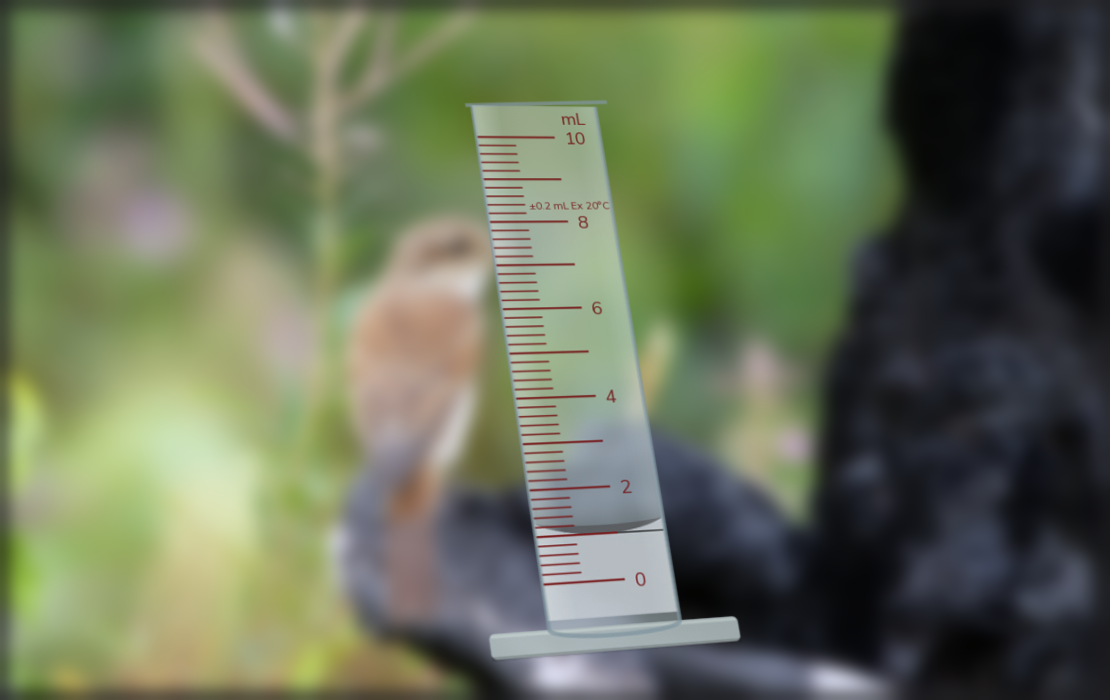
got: 1 mL
